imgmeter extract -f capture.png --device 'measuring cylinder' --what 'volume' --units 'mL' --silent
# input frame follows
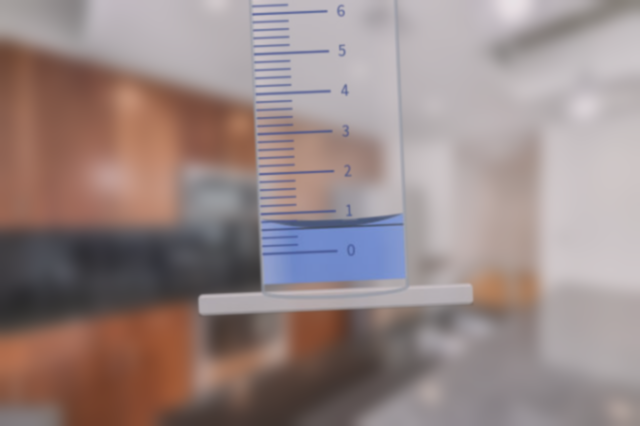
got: 0.6 mL
